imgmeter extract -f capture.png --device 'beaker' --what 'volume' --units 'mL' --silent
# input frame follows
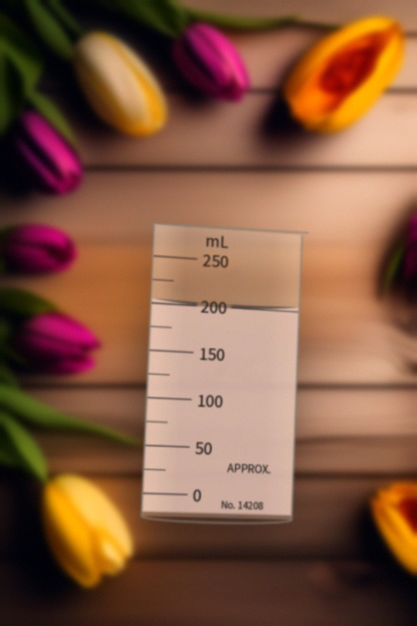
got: 200 mL
